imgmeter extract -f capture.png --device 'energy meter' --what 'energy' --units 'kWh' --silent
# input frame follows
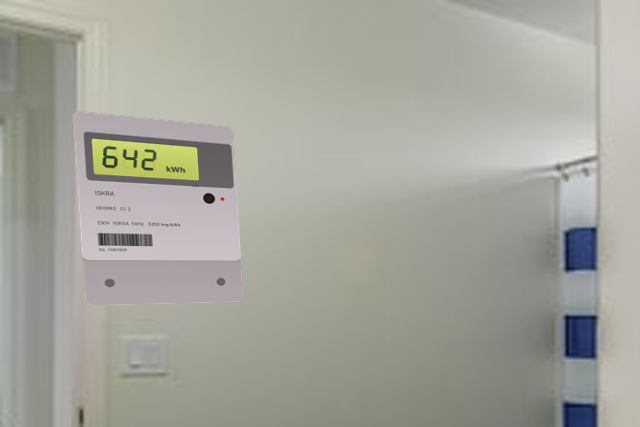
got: 642 kWh
